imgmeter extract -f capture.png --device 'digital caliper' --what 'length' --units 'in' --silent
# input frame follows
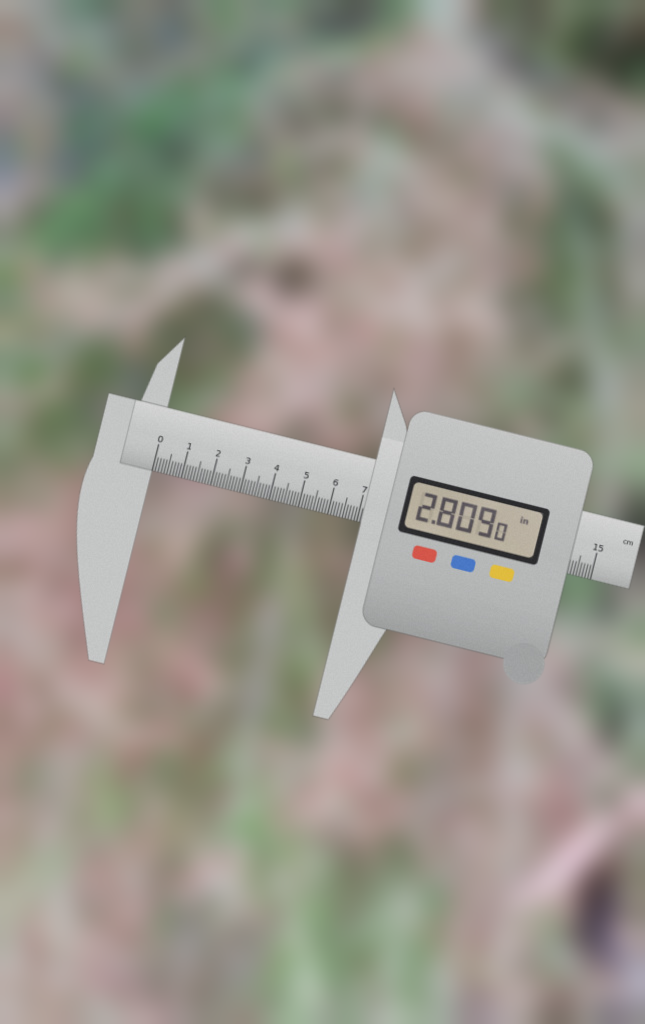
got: 2.8090 in
